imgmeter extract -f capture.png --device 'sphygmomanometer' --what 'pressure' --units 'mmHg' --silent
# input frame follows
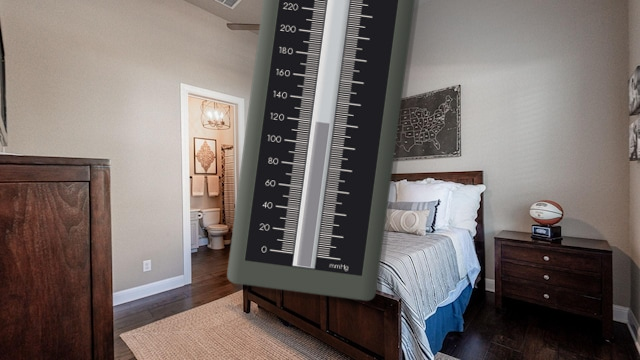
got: 120 mmHg
